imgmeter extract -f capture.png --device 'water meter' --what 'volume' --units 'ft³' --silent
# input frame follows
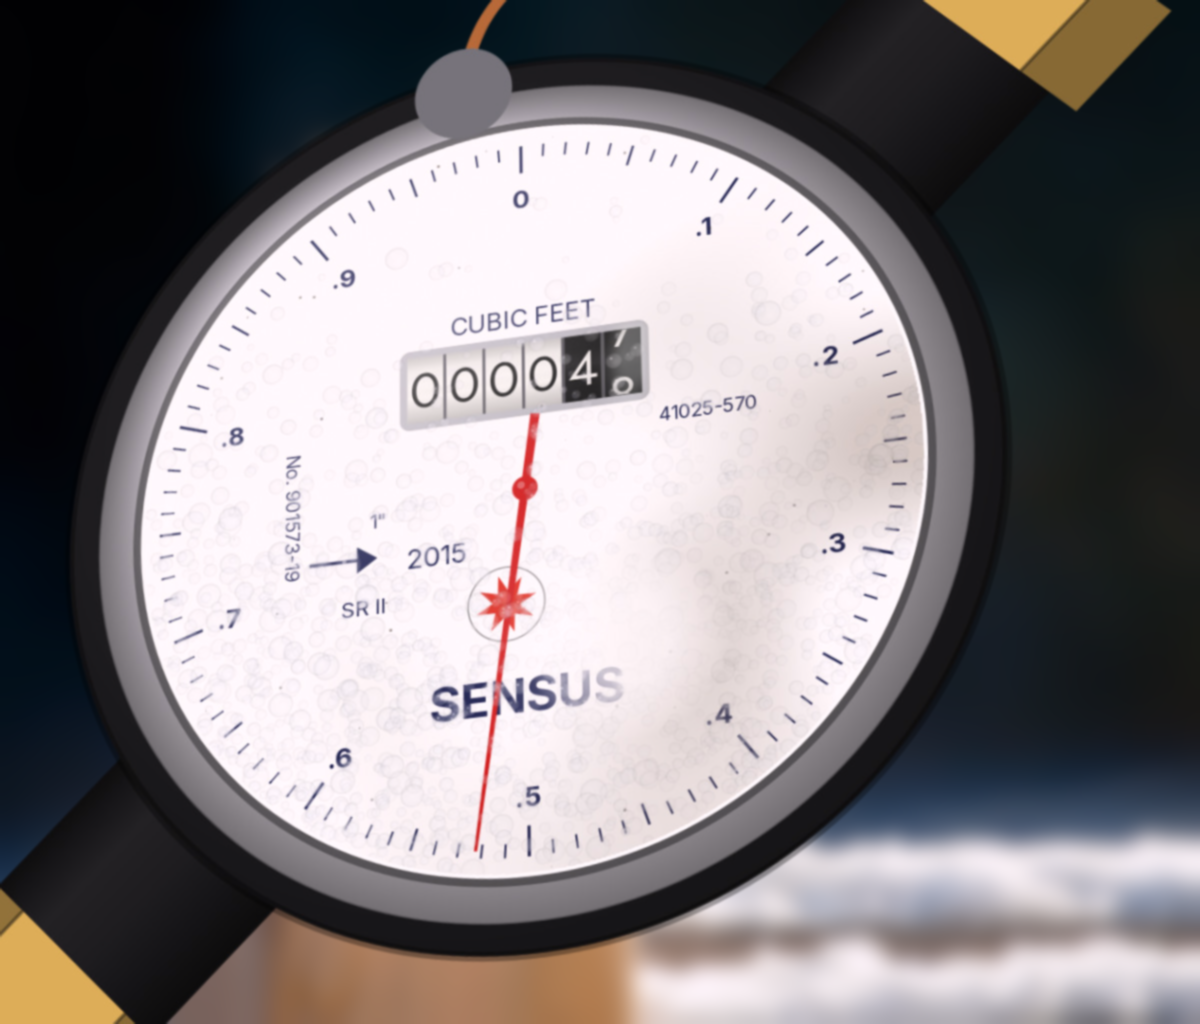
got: 47.52 ft³
